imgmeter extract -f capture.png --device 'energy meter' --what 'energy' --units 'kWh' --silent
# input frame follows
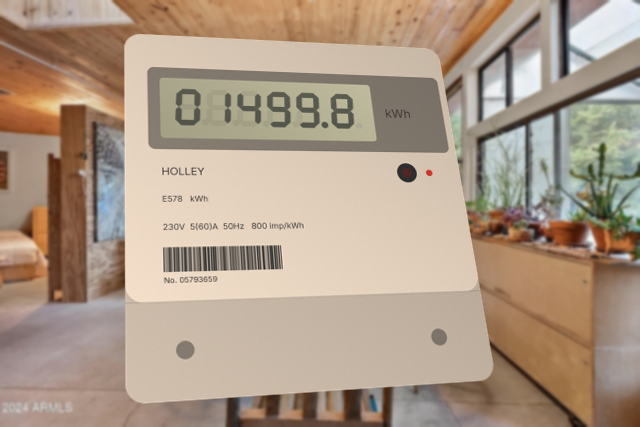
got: 1499.8 kWh
